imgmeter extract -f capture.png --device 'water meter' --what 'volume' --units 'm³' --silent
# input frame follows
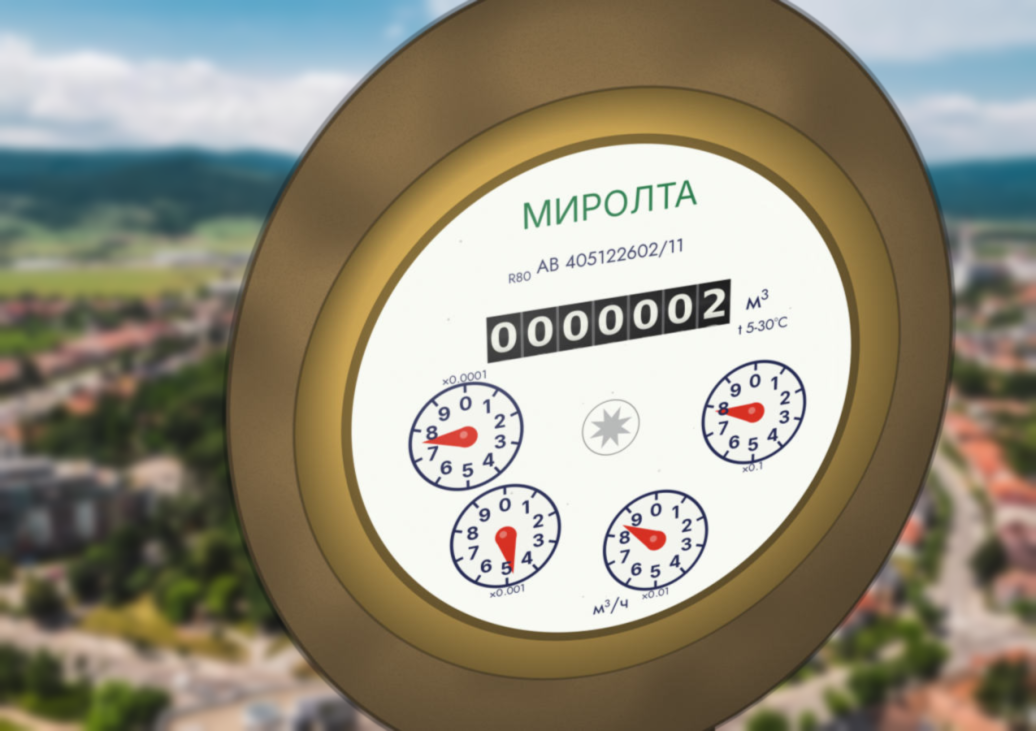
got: 2.7847 m³
